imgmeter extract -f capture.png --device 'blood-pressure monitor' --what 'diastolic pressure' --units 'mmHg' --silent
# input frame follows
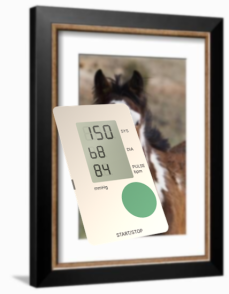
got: 68 mmHg
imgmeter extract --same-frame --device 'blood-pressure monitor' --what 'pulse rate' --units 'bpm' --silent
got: 84 bpm
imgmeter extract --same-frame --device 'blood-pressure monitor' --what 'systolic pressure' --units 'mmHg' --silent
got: 150 mmHg
